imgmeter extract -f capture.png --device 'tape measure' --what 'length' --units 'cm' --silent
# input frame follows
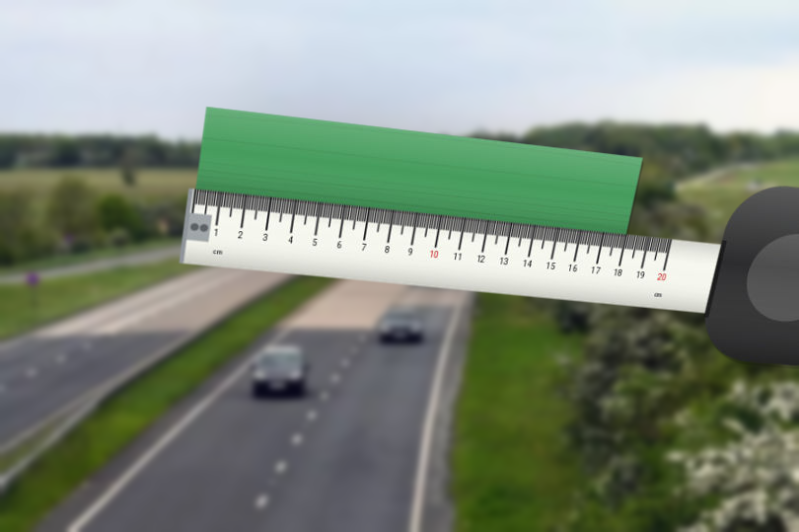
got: 18 cm
